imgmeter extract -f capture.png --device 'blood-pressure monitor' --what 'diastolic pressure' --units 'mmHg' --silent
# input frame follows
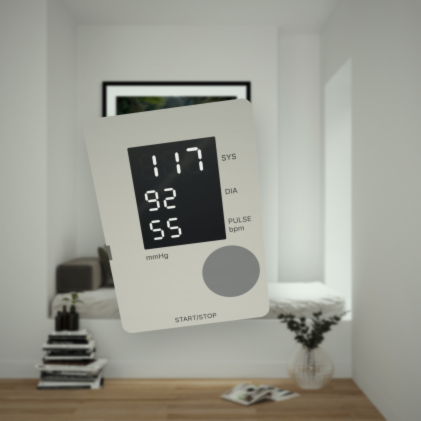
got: 92 mmHg
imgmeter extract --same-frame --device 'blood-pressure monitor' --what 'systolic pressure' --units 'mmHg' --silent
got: 117 mmHg
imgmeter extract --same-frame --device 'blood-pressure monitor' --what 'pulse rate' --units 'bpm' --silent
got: 55 bpm
